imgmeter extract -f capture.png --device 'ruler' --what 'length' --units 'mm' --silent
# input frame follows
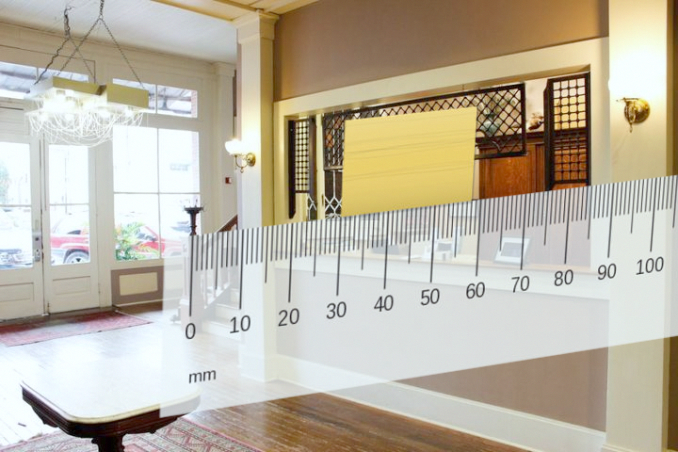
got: 28 mm
